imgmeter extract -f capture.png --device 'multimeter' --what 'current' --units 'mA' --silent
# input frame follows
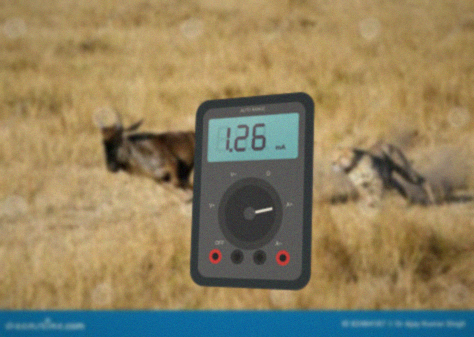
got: 1.26 mA
